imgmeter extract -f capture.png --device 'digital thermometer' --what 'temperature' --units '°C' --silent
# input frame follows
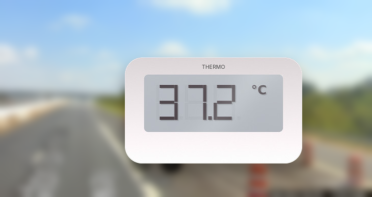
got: 37.2 °C
